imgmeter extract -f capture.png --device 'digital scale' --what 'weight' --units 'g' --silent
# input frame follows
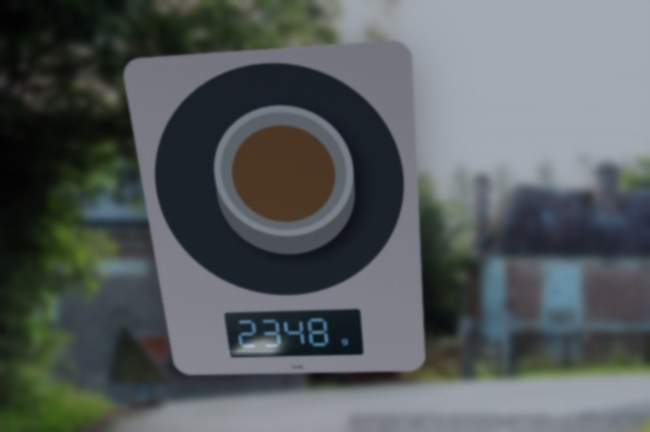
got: 2348 g
